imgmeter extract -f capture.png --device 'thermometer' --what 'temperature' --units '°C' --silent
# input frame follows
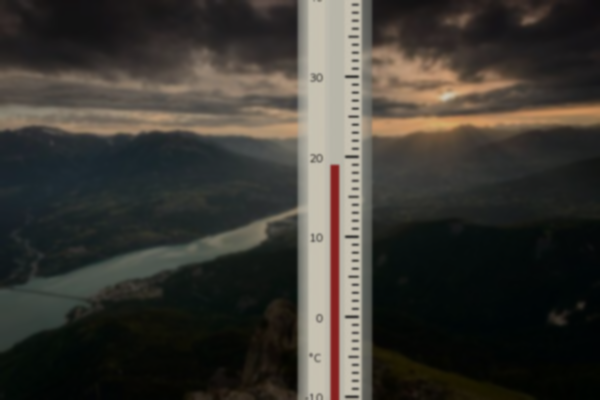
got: 19 °C
